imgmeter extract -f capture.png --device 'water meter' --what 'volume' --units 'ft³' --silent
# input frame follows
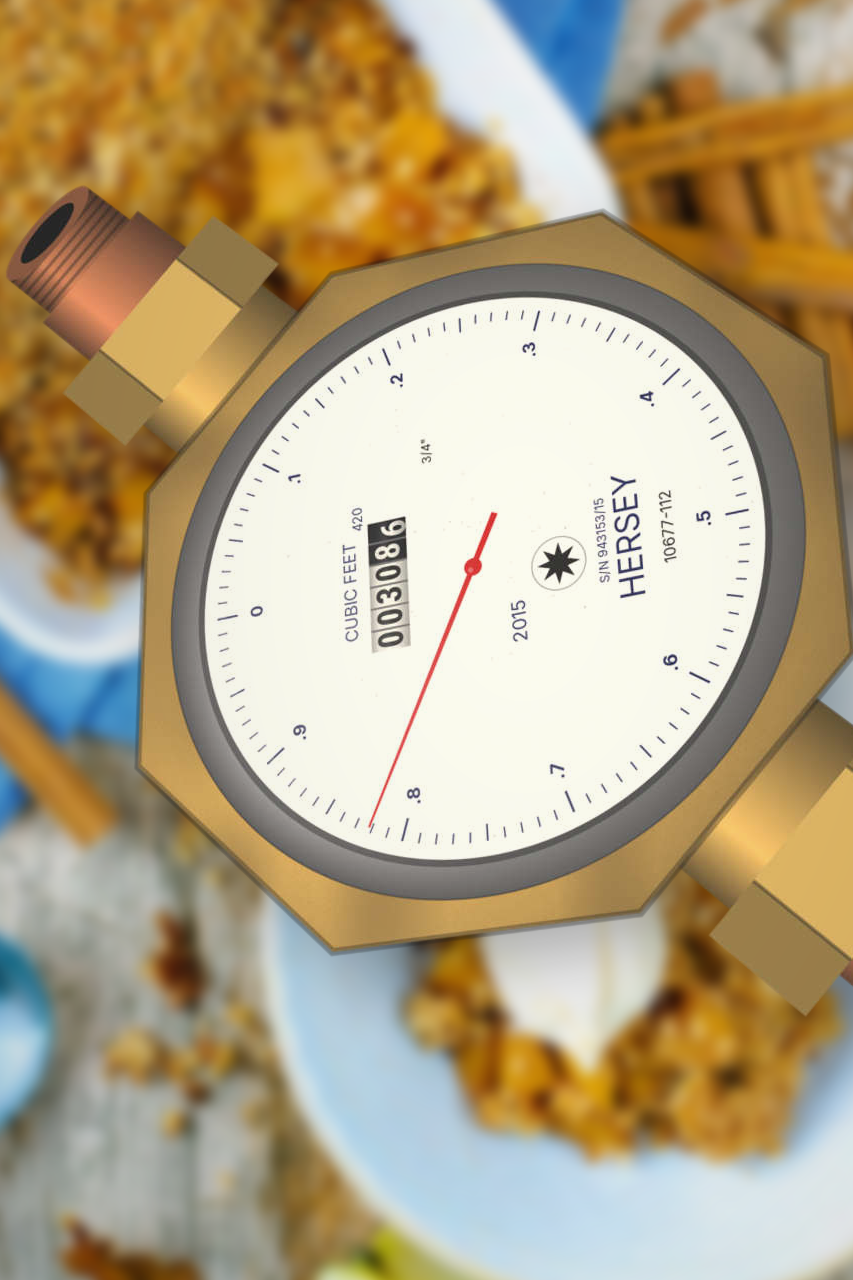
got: 3085.82 ft³
